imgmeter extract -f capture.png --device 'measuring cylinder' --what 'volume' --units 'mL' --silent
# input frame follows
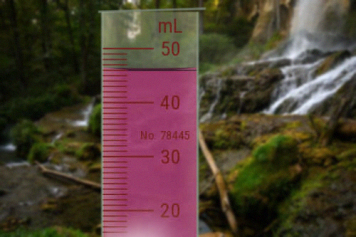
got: 46 mL
